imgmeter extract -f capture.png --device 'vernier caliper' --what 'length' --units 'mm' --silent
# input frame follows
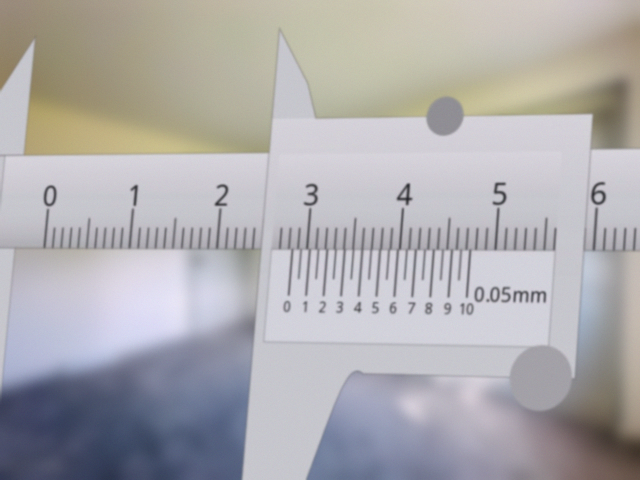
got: 28.4 mm
